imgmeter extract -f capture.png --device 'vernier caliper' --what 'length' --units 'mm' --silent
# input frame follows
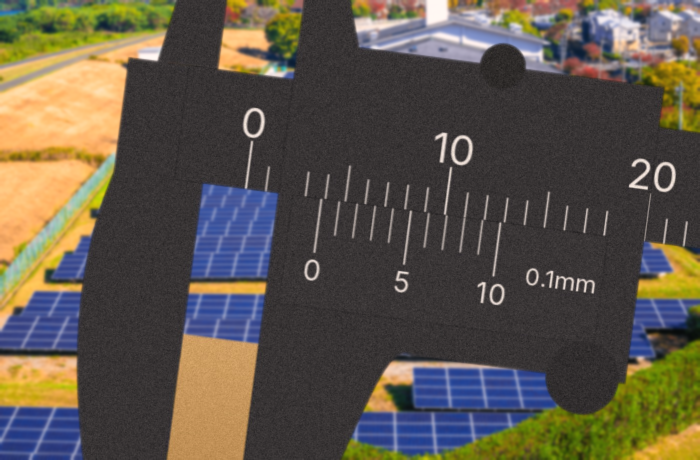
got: 3.8 mm
